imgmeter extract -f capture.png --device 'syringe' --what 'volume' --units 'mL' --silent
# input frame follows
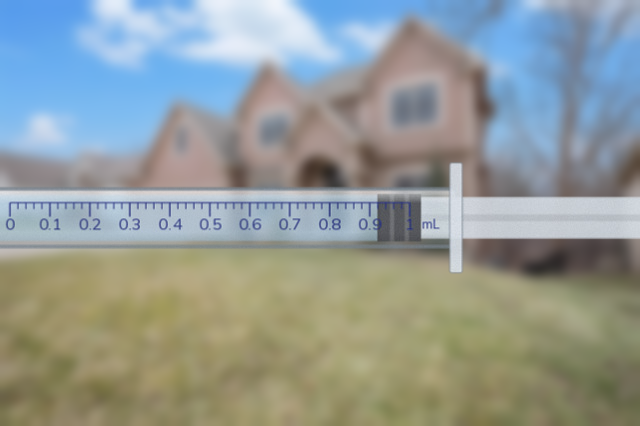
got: 0.92 mL
